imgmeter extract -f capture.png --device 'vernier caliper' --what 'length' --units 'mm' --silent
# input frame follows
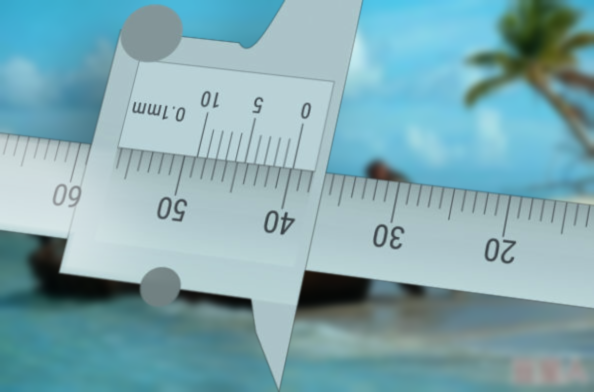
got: 39.8 mm
